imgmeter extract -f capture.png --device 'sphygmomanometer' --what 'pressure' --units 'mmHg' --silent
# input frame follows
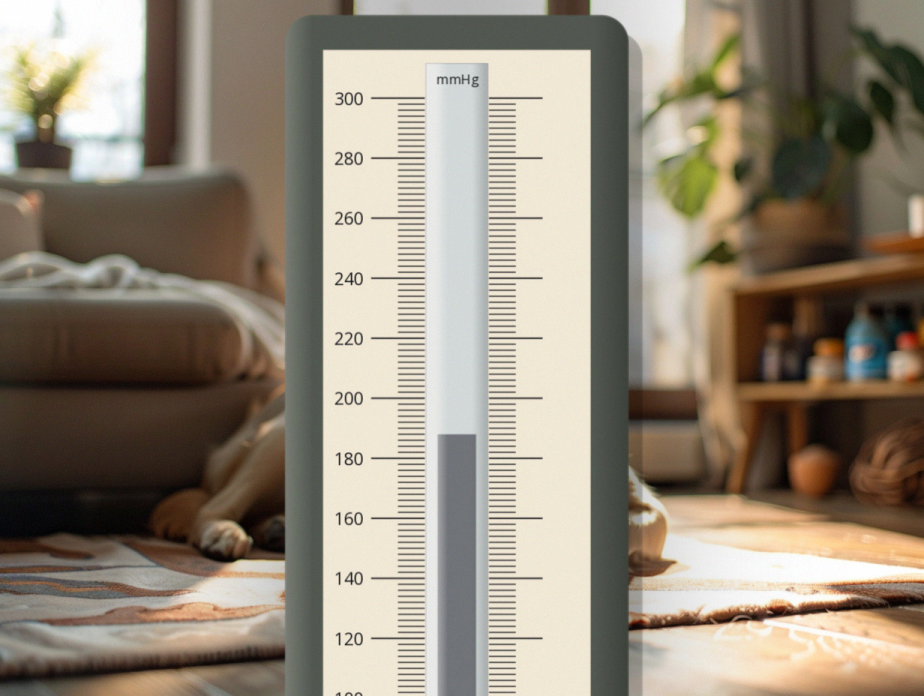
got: 188 mmHg
